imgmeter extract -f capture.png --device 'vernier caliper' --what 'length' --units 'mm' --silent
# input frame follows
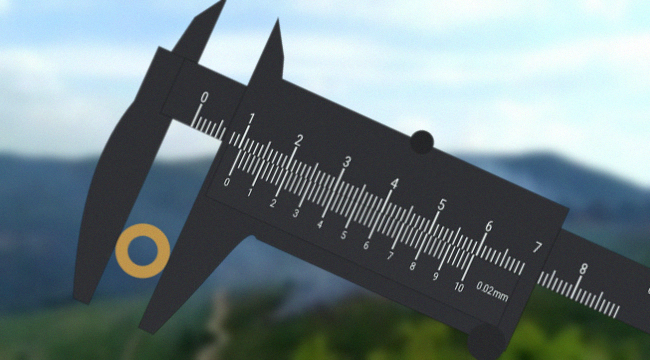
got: 10.5 mm
